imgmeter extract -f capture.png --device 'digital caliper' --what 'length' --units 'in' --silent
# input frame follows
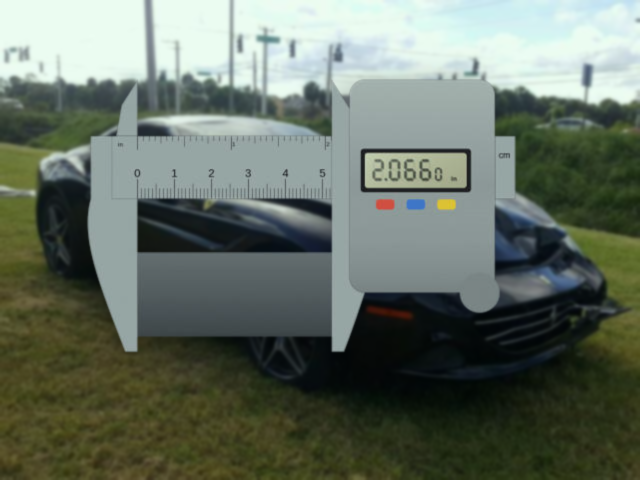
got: 2.0660 in
